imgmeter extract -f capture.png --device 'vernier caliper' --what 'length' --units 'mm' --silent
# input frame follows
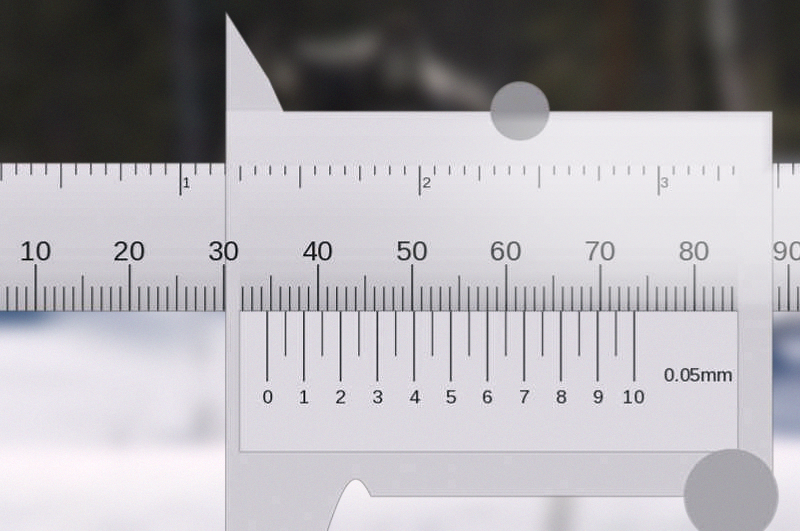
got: 34.6 mm
